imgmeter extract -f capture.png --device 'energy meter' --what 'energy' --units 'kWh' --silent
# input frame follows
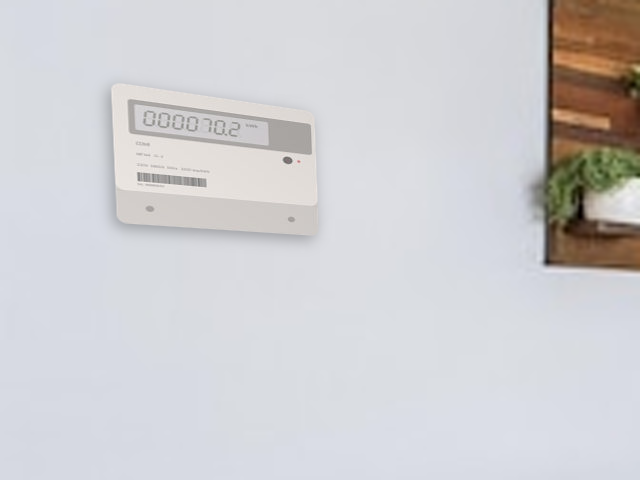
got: 70.2 kWh
